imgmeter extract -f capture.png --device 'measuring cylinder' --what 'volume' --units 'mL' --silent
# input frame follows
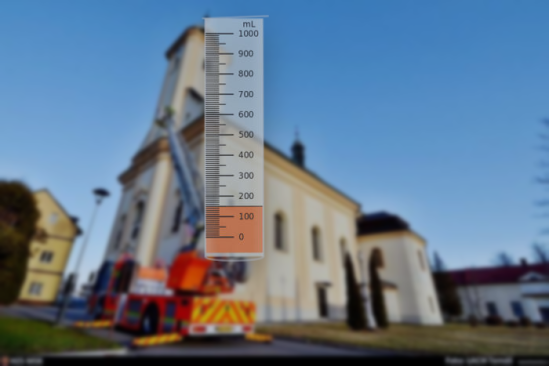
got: 150 mL
